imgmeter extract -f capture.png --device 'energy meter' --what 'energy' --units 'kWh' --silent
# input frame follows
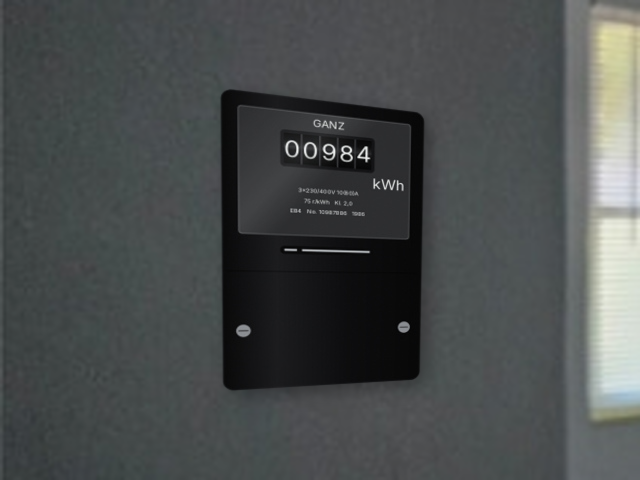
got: 984 kWh
